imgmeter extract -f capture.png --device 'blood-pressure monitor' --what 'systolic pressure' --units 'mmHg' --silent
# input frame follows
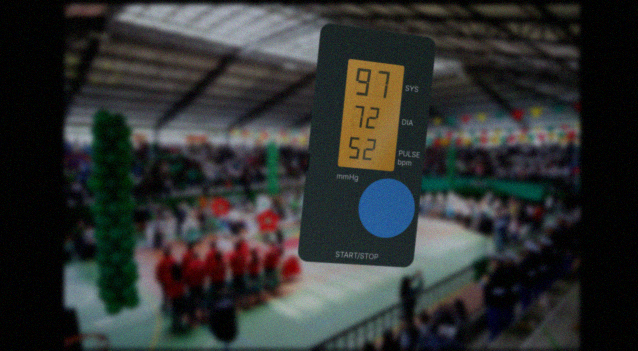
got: 97 mmHg
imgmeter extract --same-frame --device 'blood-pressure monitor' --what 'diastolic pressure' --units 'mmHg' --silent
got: 72 mmHg
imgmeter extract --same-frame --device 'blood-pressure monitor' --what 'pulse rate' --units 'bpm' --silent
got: 52 bpm
